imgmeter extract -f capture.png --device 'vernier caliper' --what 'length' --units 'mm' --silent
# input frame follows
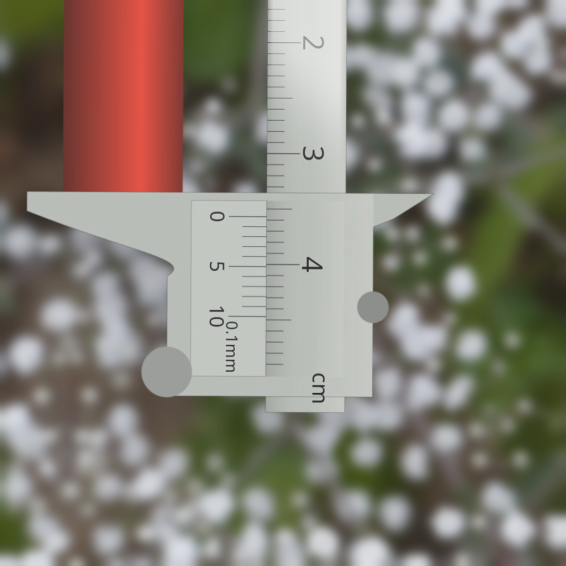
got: 35.7 mm
